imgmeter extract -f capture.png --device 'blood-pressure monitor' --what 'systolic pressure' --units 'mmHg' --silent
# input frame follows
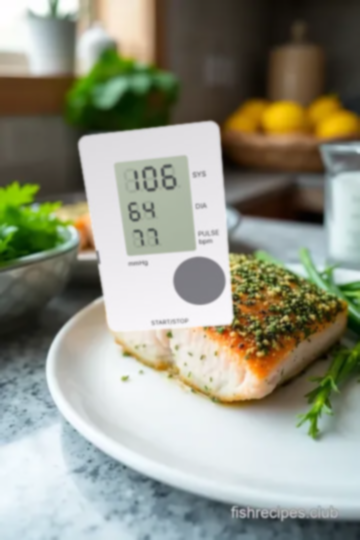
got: 106 mmHg
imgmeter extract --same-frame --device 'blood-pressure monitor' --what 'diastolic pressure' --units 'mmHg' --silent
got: 64 mmHg
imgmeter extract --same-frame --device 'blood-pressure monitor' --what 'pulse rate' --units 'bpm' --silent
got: 77 bpm
